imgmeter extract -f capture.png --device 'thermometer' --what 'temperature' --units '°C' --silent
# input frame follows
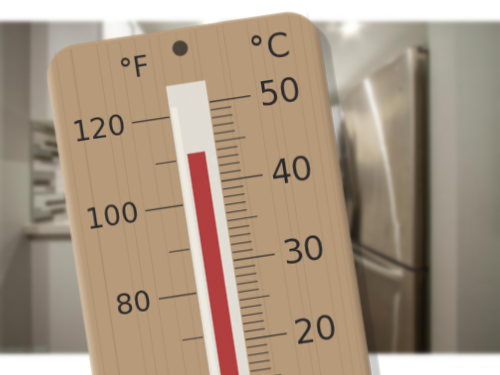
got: 44 °C
